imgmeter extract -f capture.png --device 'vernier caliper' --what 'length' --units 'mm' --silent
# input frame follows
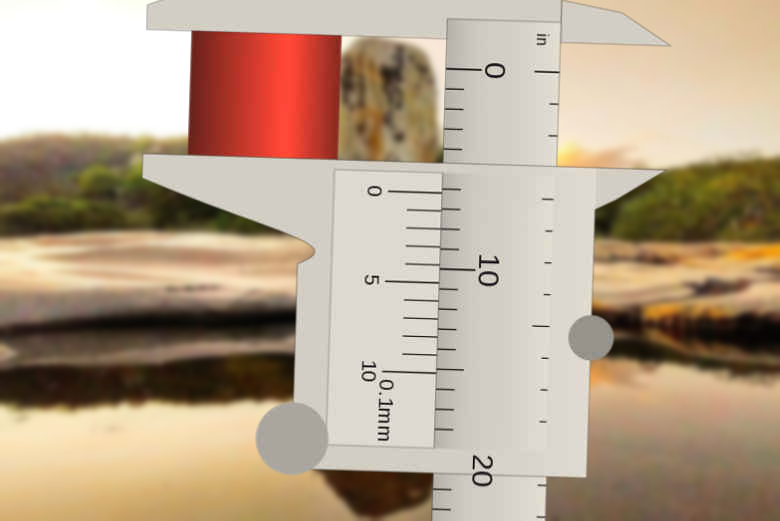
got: 6.2 mm
